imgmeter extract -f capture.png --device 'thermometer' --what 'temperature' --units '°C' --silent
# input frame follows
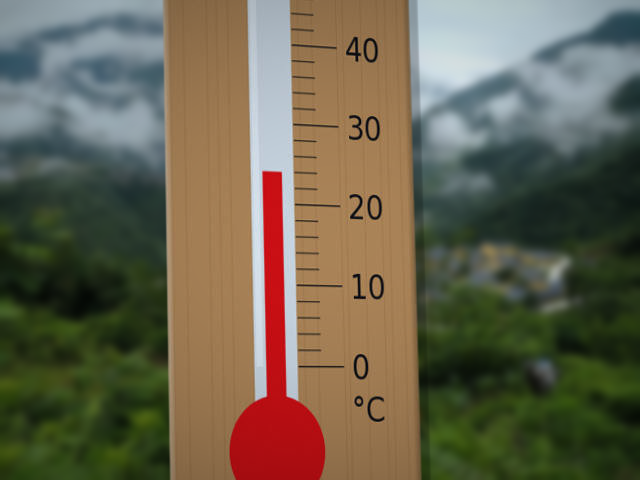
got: 24 °C
